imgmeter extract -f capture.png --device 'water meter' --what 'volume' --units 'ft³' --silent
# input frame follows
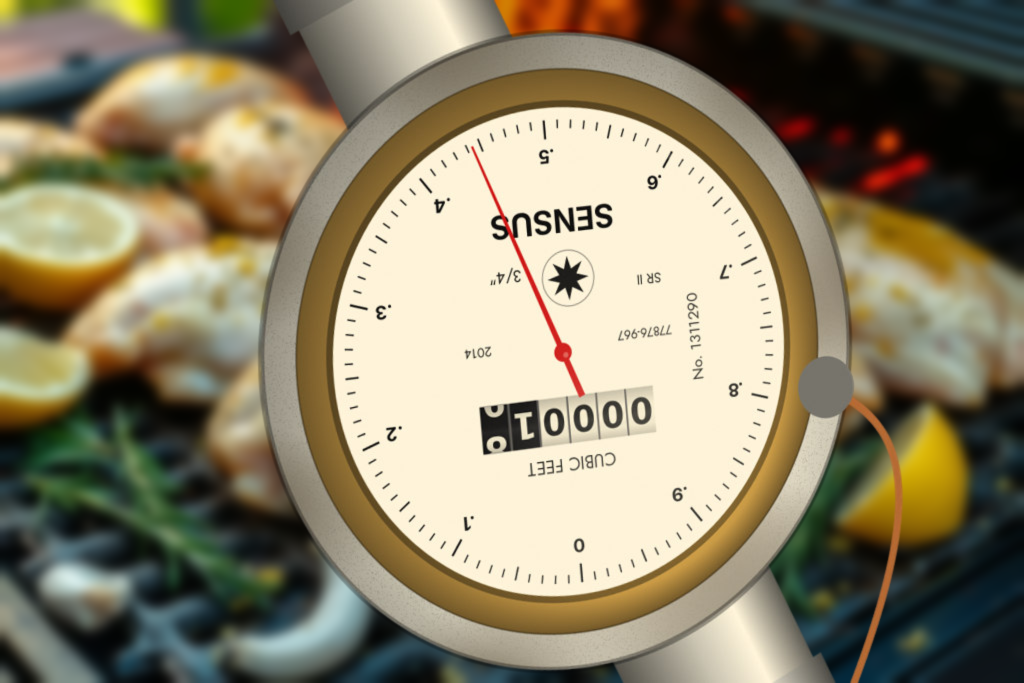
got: 18.44 ft³
